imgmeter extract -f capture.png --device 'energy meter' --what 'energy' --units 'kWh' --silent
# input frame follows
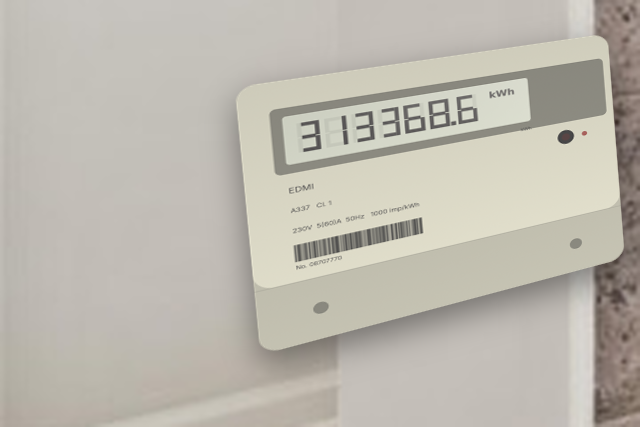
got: 313368.6 kWh
